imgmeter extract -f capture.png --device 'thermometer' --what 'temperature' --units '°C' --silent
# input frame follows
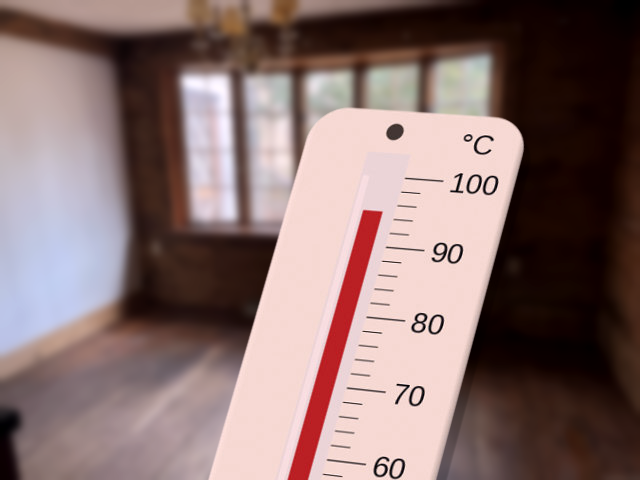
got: 95 °C
